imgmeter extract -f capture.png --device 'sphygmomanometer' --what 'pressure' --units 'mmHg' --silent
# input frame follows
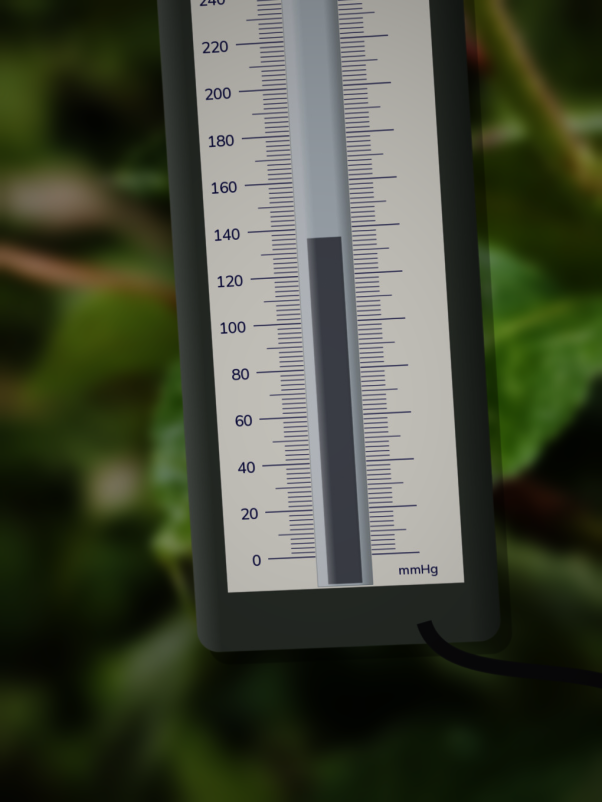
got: 136 mmHg
